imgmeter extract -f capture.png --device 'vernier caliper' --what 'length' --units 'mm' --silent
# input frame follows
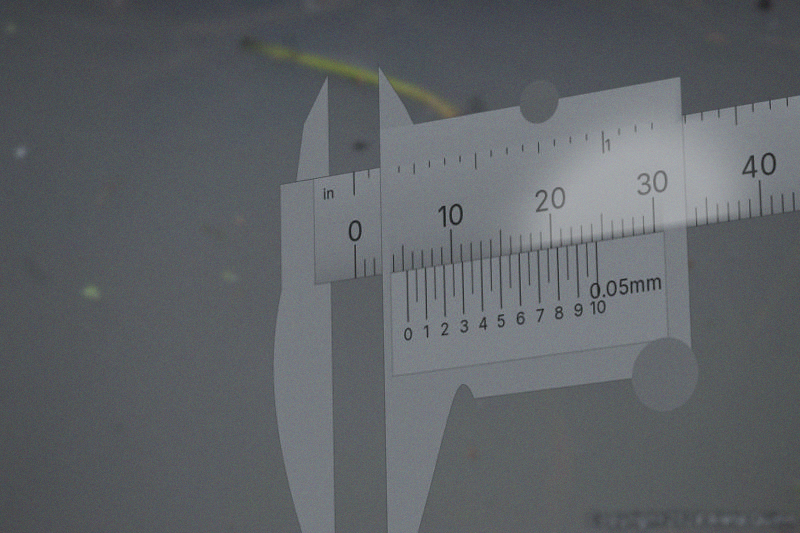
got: 5.4 mm
